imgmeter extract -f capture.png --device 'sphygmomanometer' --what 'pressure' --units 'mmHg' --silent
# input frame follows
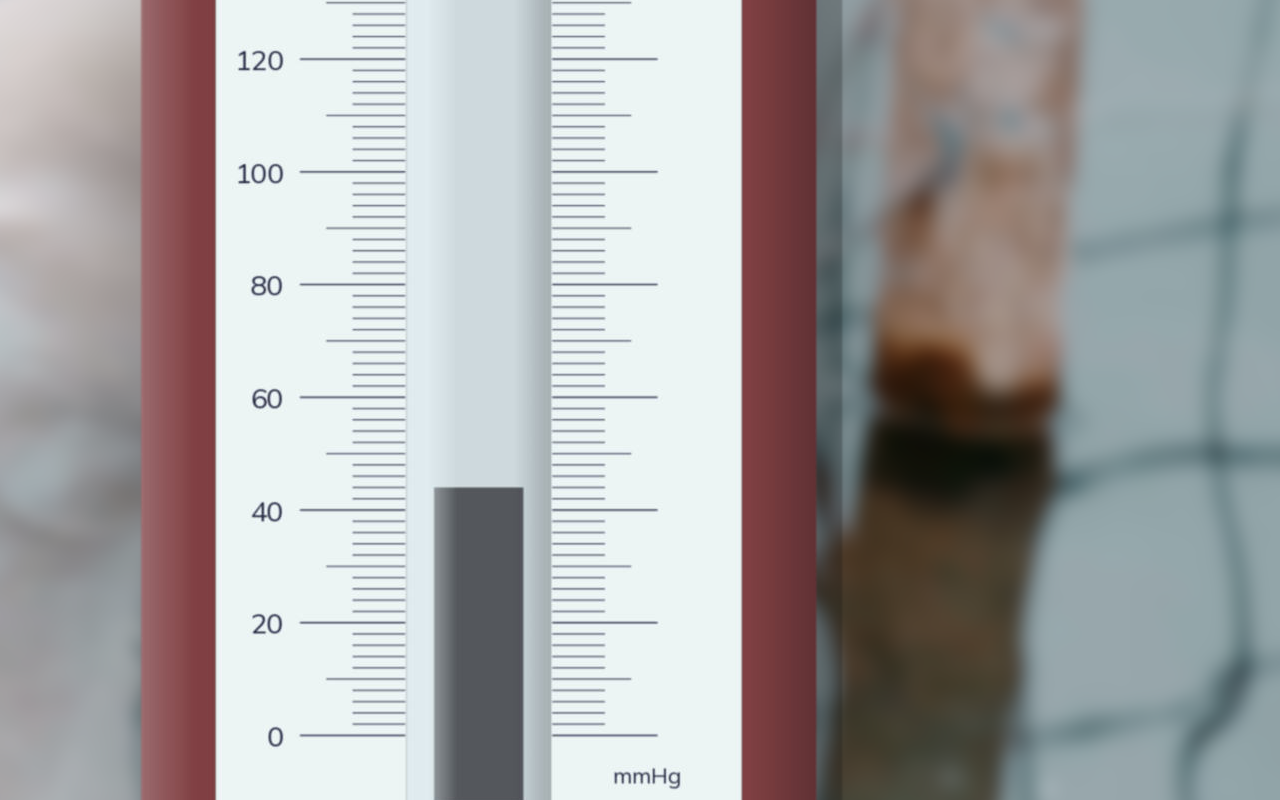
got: 44 mmHg
